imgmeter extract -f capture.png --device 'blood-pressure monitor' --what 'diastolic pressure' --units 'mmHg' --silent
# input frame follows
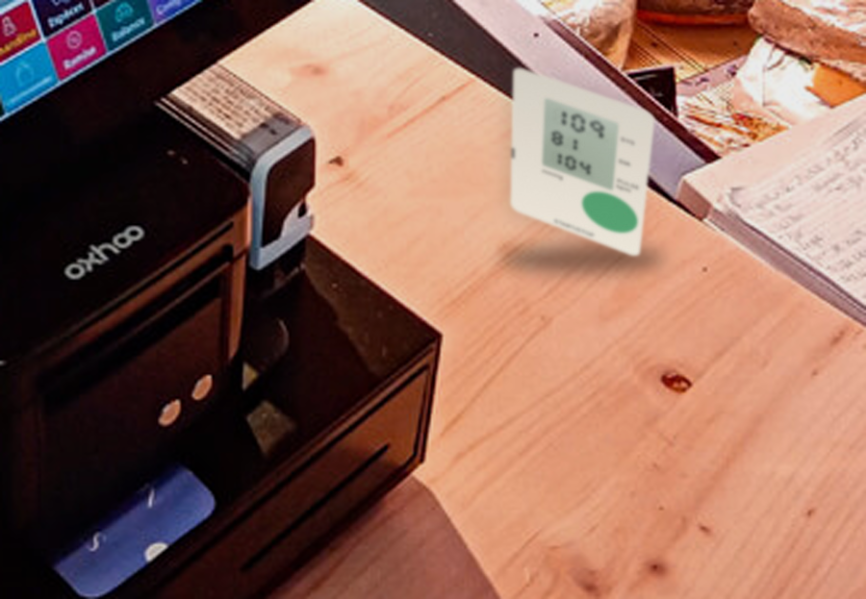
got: 81 mmHg
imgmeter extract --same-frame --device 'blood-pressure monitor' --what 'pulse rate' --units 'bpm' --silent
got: 104 bpm
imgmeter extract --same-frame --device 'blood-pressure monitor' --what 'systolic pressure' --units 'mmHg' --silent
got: 109 mmHg
